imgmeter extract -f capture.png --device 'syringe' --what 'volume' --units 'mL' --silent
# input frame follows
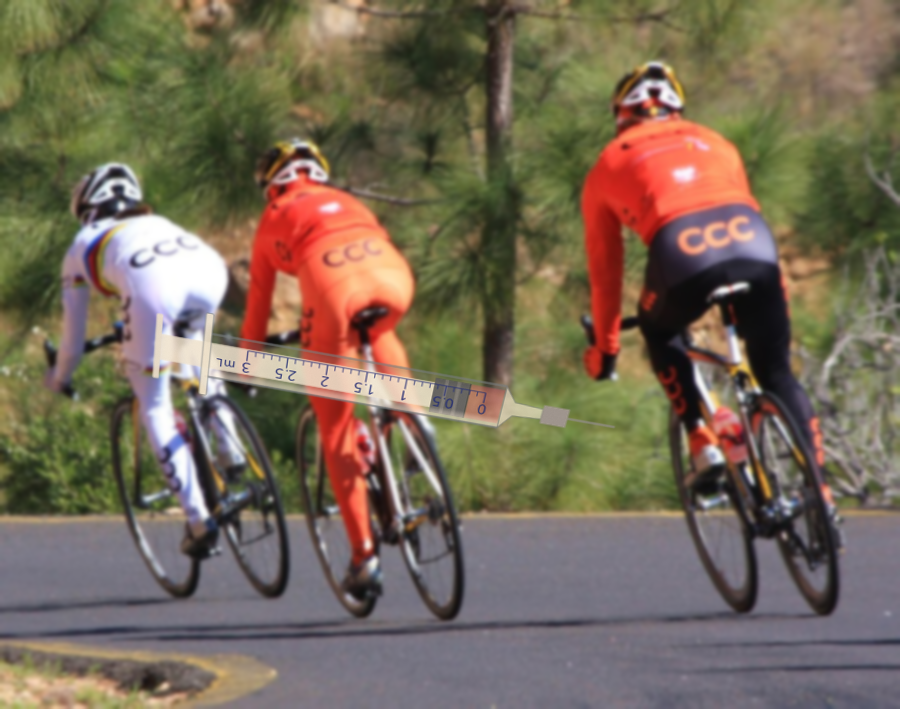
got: 0.2 mL
